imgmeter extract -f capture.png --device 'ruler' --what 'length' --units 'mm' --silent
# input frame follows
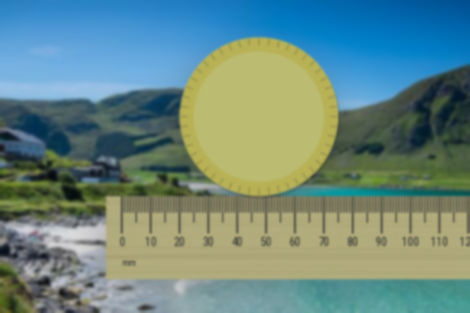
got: 55 mm
